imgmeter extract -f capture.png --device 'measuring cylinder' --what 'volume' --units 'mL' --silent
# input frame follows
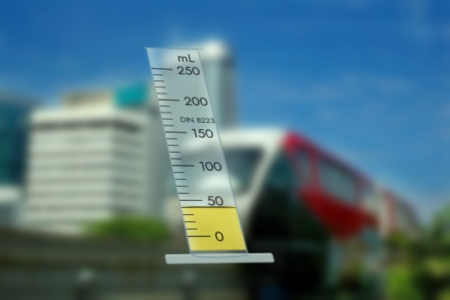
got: 40 mL
